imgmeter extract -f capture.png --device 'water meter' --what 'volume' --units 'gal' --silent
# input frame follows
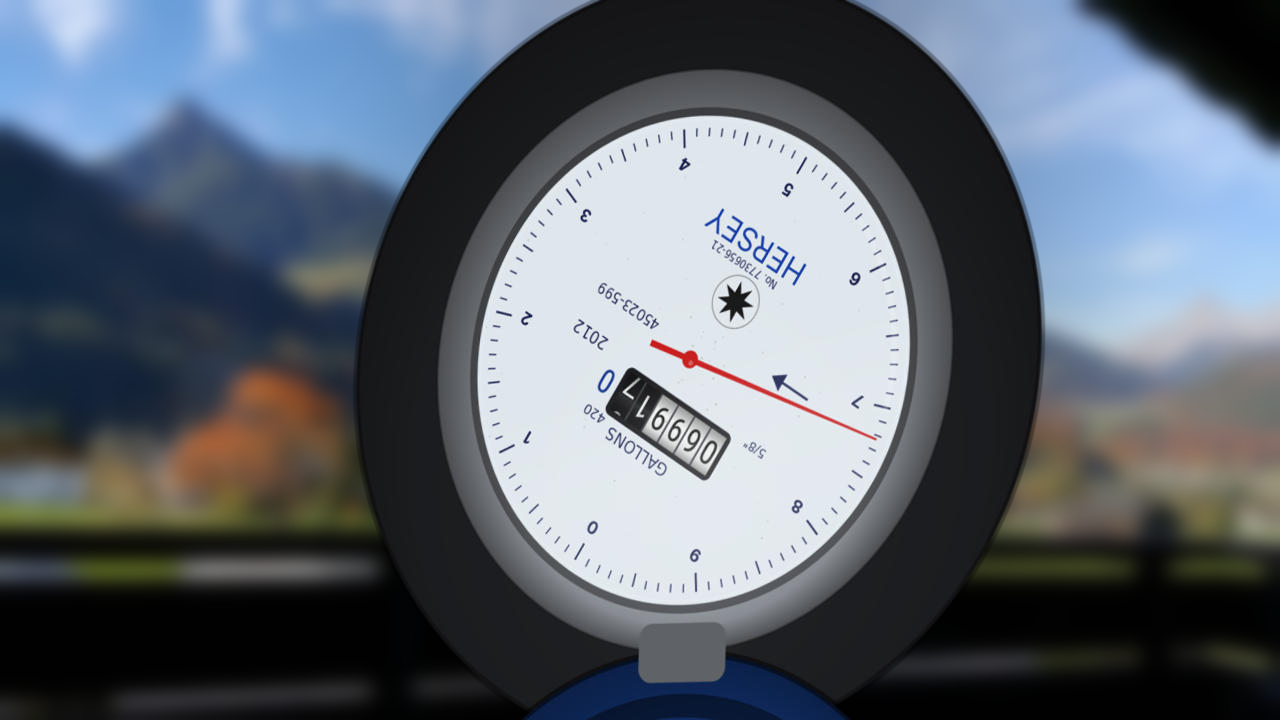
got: 699167.2 gal
